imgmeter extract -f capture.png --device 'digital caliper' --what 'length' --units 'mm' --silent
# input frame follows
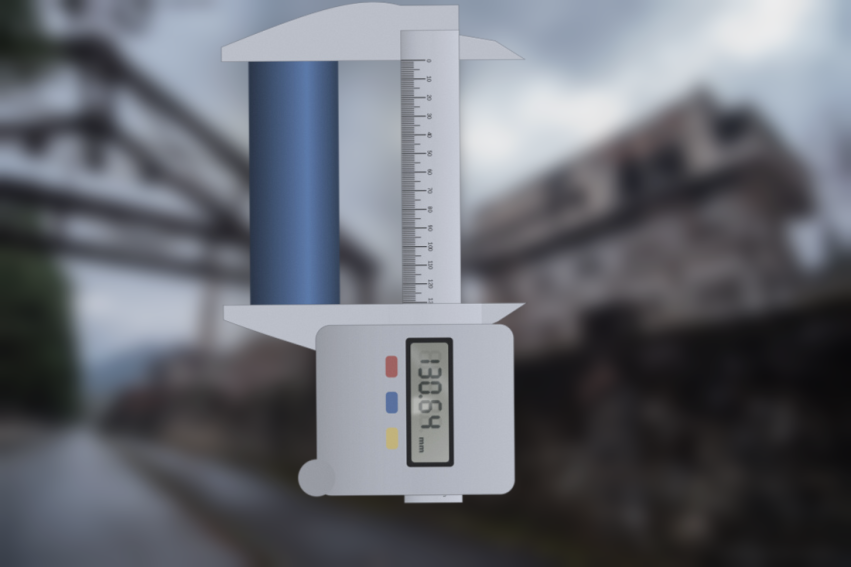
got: 130.64 mm
